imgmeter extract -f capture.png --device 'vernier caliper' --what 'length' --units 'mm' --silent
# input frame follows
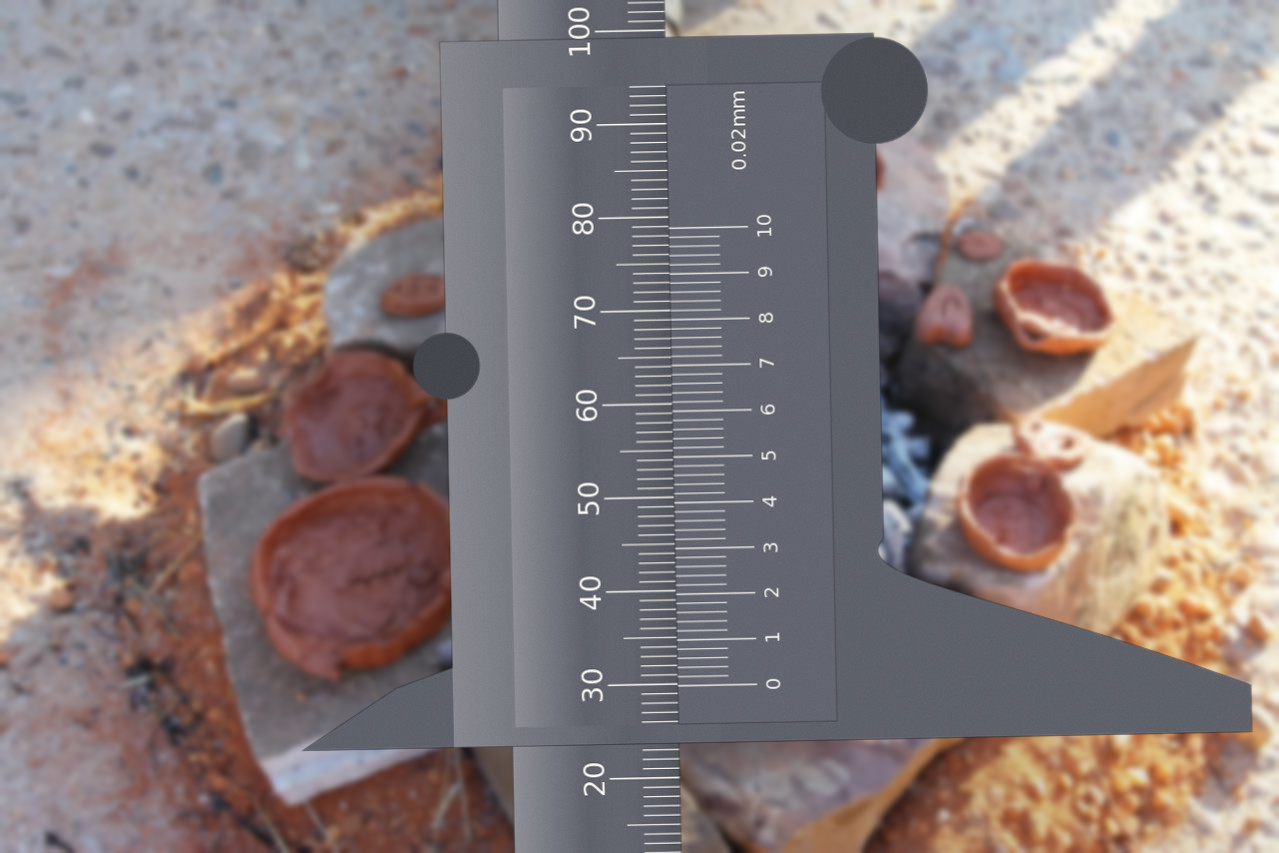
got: 29.8 mm
